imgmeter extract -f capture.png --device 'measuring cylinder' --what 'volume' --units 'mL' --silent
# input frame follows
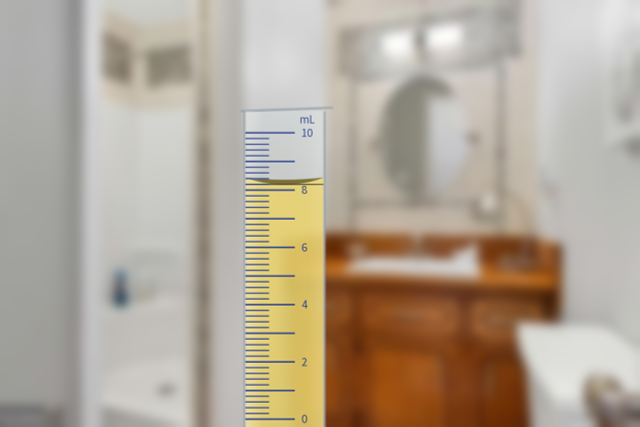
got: 8.2 mL
